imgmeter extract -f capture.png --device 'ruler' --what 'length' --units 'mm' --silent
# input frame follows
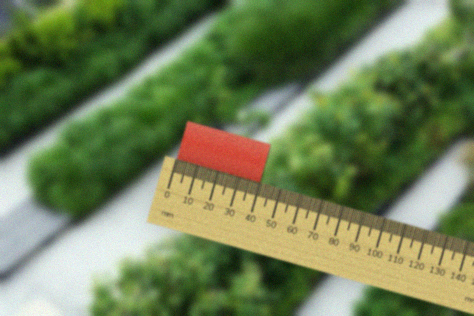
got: 40 mm
